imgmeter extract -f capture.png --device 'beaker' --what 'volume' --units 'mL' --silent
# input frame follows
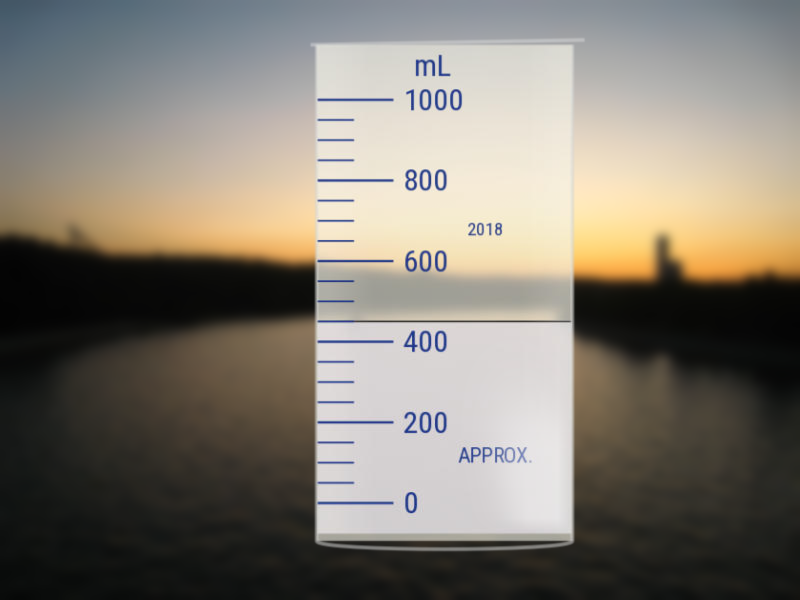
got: 450 mL
